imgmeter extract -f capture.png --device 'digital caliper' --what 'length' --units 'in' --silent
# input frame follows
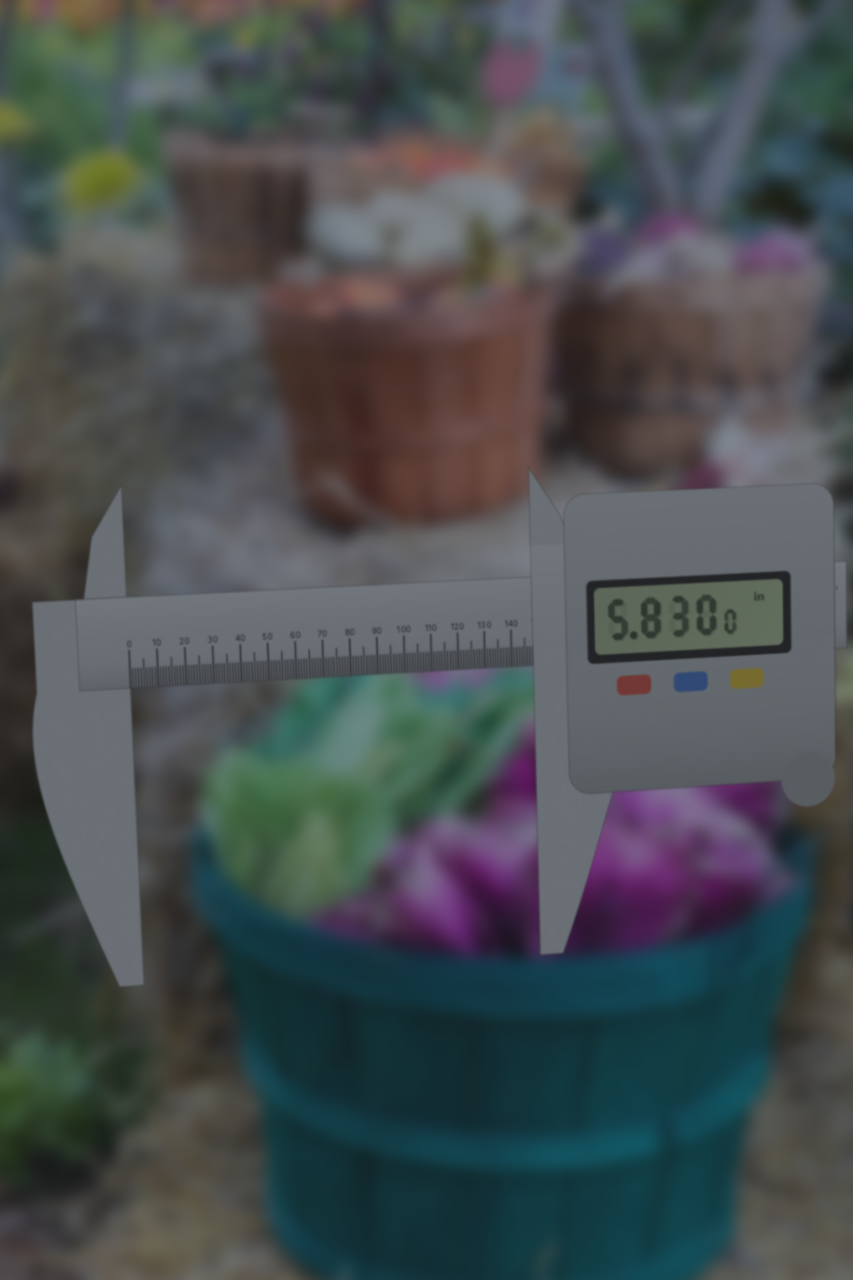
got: 5.8300 in
